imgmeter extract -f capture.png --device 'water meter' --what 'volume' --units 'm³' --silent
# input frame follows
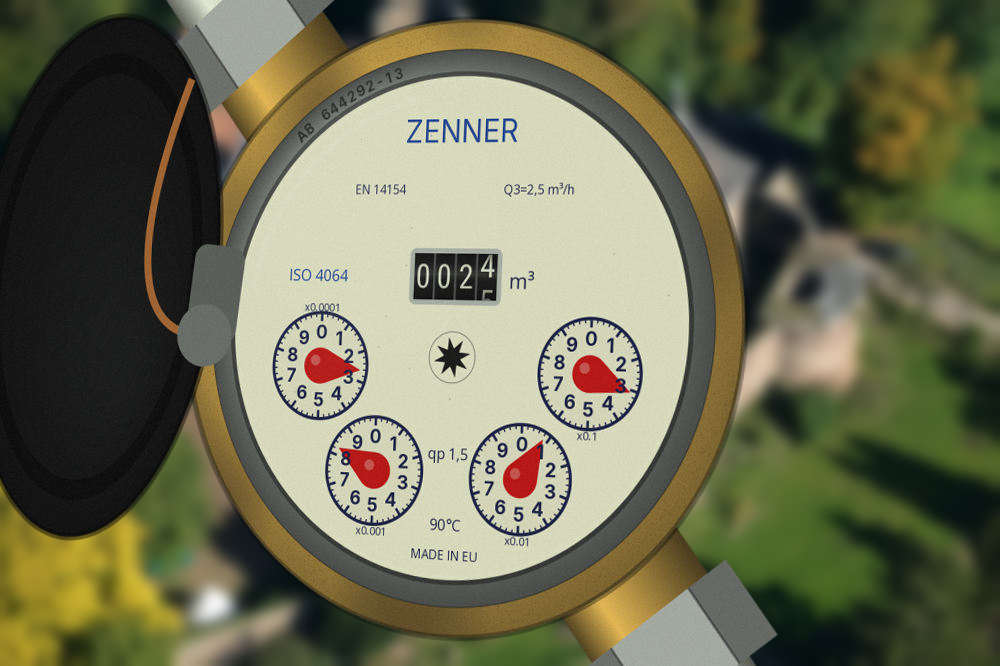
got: 24.3082 m³
